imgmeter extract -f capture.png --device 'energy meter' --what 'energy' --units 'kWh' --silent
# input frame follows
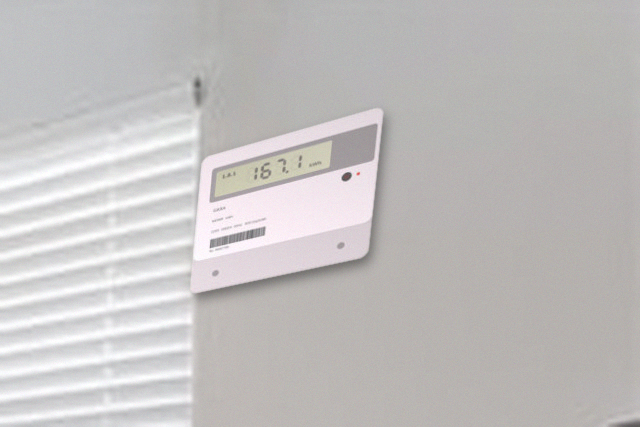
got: 167.1 kWh
